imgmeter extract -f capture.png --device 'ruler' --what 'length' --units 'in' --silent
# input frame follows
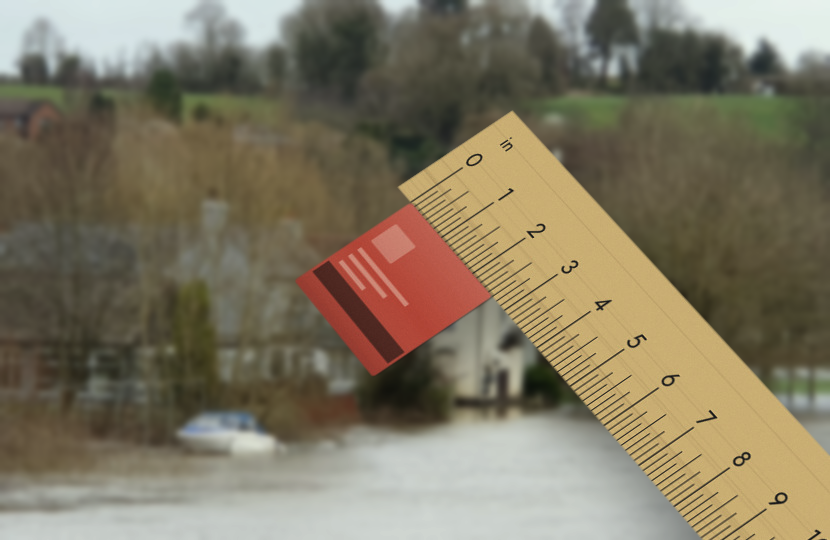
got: 2.625 in
